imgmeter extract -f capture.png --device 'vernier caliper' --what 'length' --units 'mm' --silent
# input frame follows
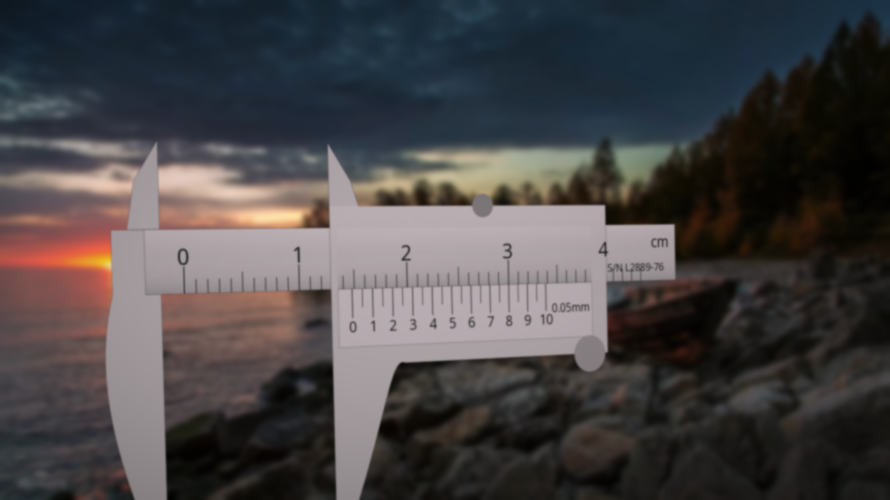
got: 14.8 mm
